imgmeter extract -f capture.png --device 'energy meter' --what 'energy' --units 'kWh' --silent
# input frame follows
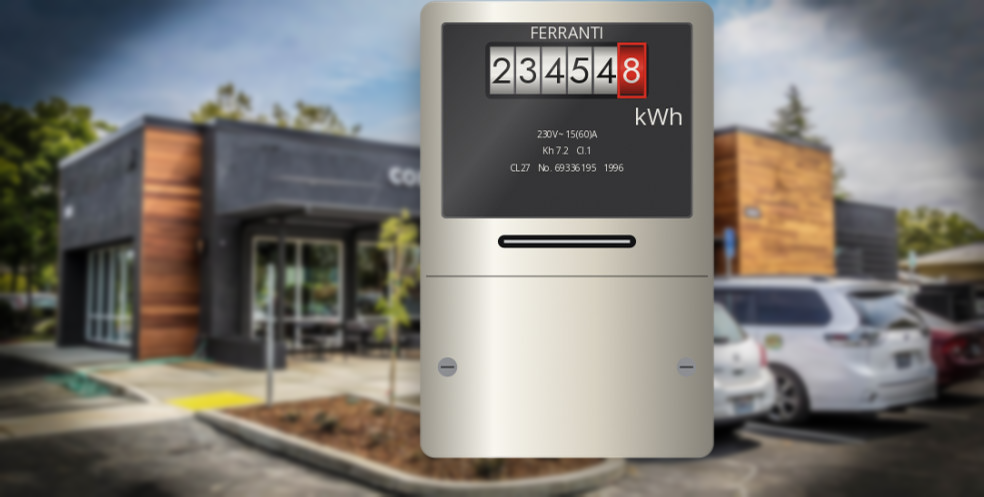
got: 23454.8 kWh
